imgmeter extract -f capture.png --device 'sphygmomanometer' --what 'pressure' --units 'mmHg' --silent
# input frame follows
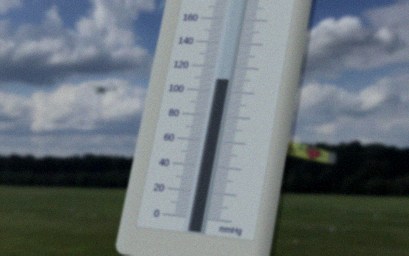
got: 110 mmHg
